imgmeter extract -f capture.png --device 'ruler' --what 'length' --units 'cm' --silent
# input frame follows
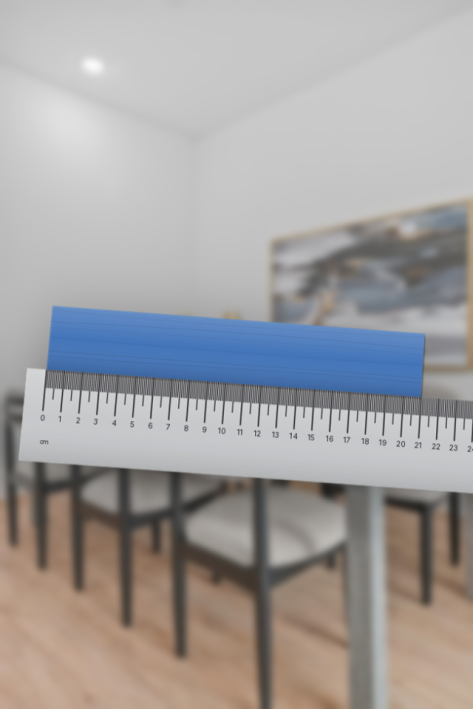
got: 21 cm
